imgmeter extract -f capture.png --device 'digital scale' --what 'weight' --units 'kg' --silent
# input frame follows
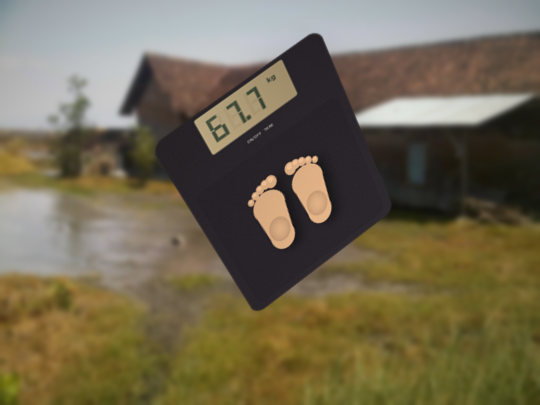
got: 67.7 kg
